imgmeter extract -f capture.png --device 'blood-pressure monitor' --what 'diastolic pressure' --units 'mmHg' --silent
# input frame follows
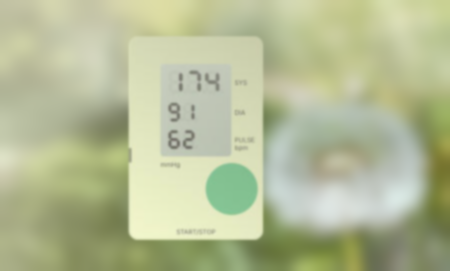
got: 91 mmHg
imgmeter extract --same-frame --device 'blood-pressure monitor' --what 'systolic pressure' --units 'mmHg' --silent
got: 174 mmHg
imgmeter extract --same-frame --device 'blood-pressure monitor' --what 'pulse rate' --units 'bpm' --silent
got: 62 bpm
